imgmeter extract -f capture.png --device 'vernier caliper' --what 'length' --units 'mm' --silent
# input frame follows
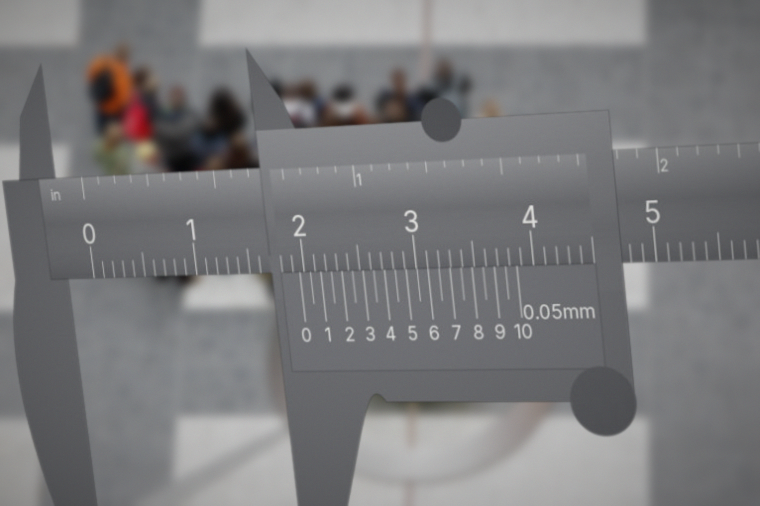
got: 19.6 mm
